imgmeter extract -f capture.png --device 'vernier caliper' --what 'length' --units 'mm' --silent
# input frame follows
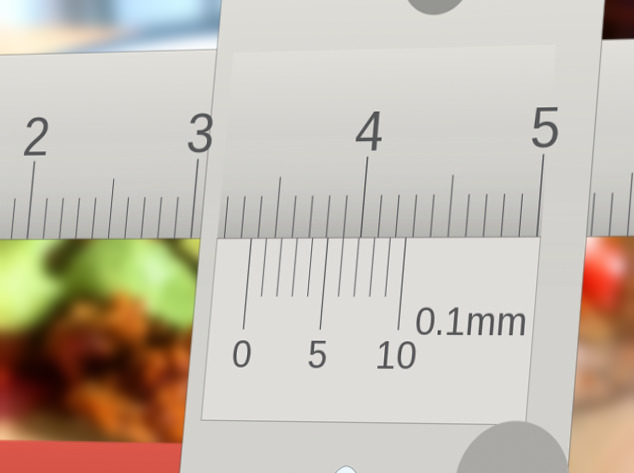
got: 33.6 mm
